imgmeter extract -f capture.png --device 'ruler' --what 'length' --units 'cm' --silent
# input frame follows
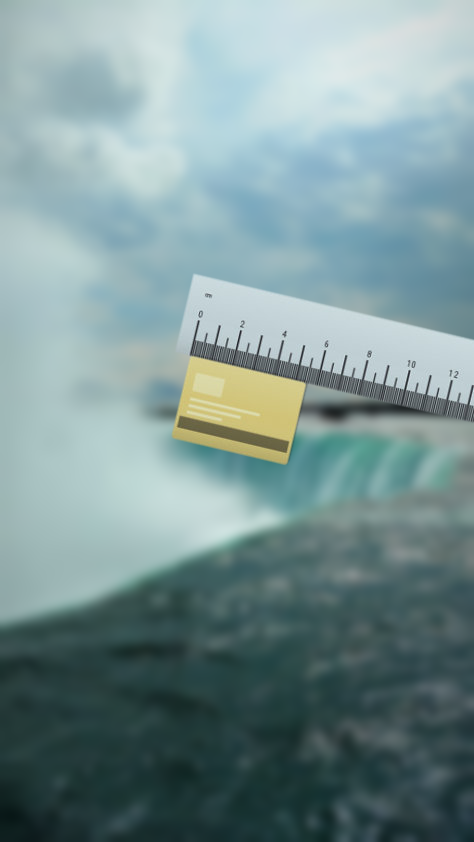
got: 5.5 cm
